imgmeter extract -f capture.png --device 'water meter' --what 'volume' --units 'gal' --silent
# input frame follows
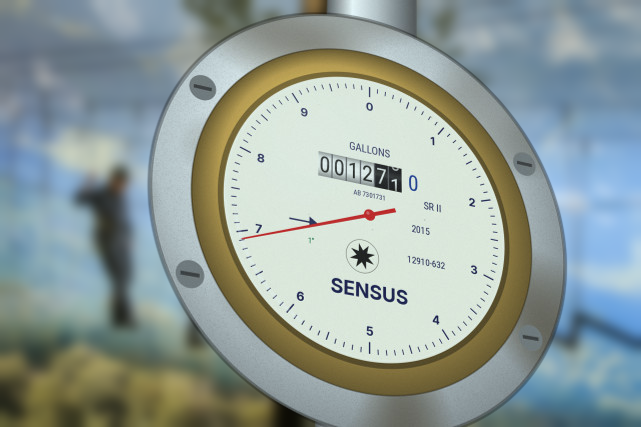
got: 12706.9 gal
